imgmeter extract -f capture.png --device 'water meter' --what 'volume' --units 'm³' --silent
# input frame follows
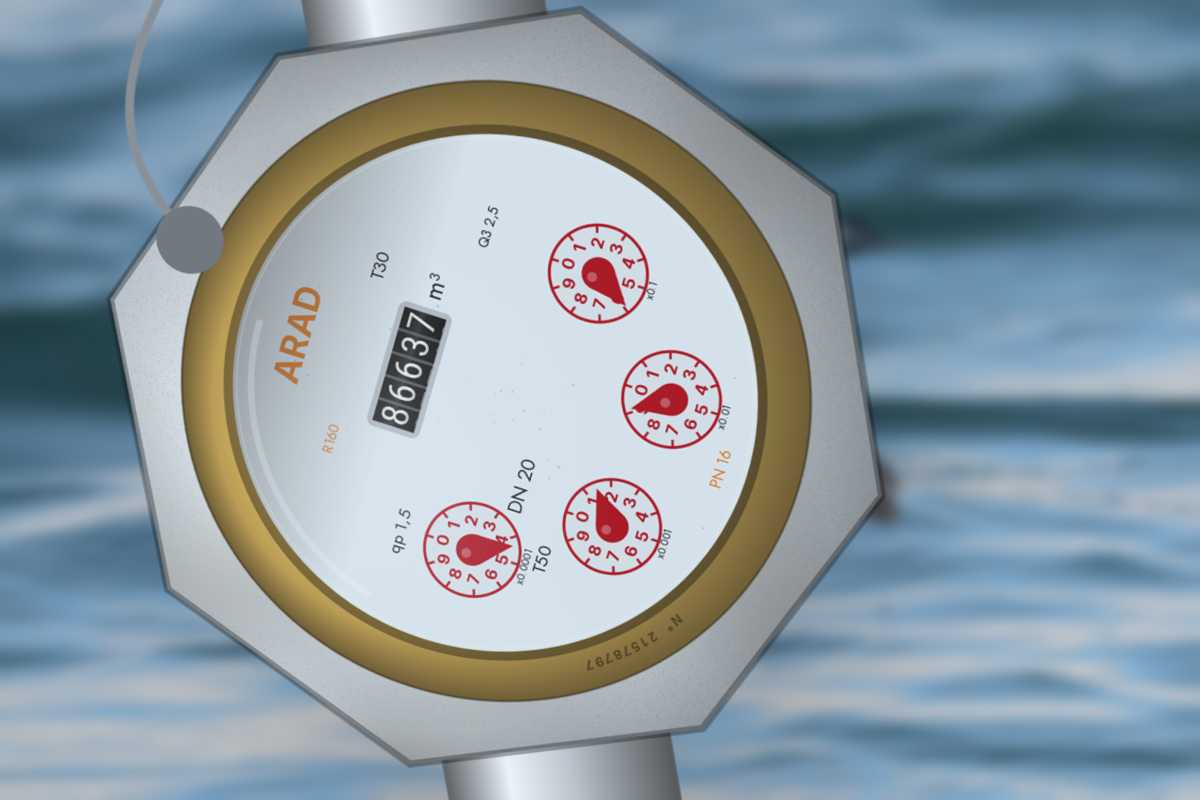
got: 86637.5914 m³
